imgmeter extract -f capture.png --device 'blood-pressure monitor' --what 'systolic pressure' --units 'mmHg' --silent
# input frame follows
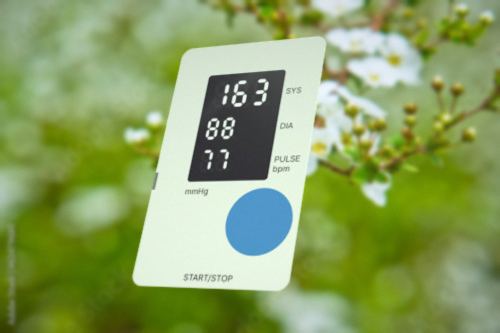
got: 163 mmHg
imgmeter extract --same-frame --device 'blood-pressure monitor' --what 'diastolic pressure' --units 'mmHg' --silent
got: 88 mmHg
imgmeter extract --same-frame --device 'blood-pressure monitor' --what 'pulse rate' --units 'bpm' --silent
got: 77 bpm
